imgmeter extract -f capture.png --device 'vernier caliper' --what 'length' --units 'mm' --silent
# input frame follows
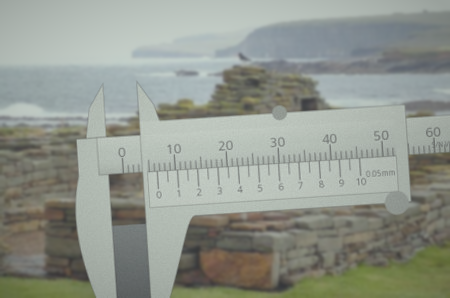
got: 6.5 mm
